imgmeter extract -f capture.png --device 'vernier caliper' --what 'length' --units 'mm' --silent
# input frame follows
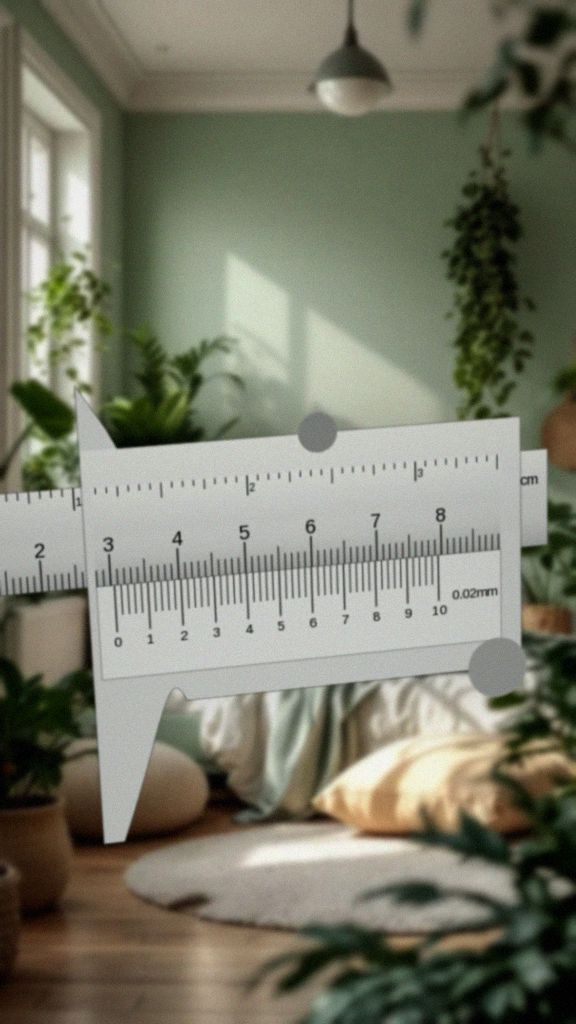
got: 30.5 mm
